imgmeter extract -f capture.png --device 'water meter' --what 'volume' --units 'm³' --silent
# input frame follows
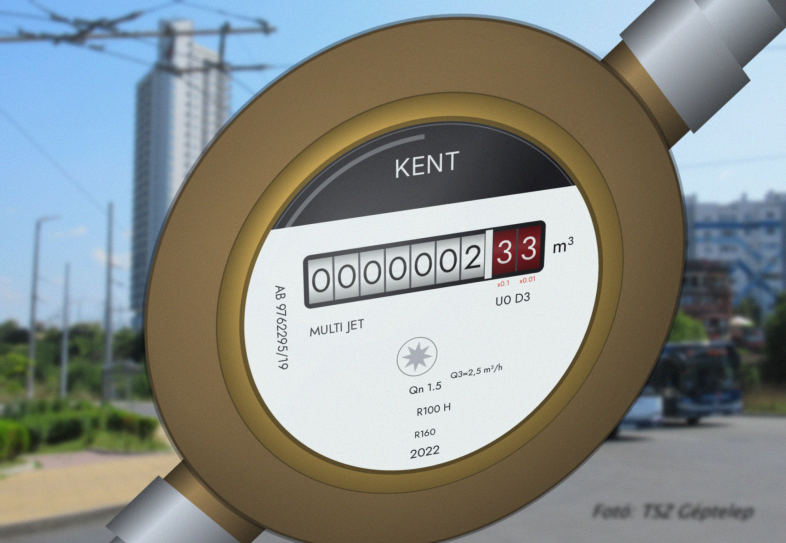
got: 2.33 m³
